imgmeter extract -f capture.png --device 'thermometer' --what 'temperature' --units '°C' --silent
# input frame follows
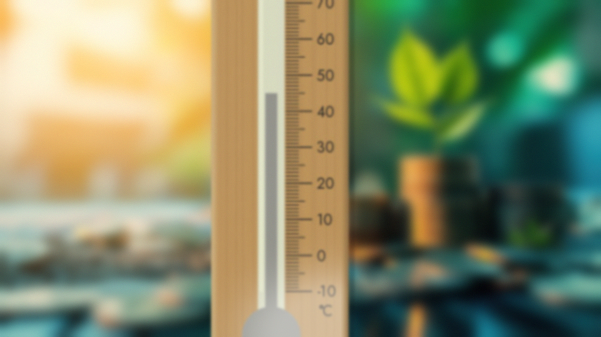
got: 45 °C
